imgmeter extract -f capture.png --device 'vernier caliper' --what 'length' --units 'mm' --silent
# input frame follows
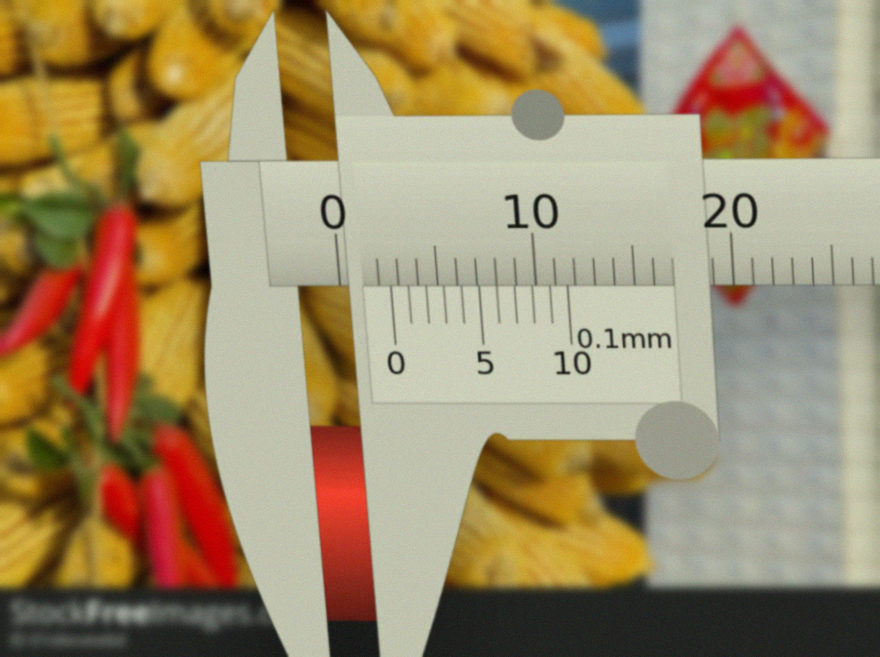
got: 2.6 mm
